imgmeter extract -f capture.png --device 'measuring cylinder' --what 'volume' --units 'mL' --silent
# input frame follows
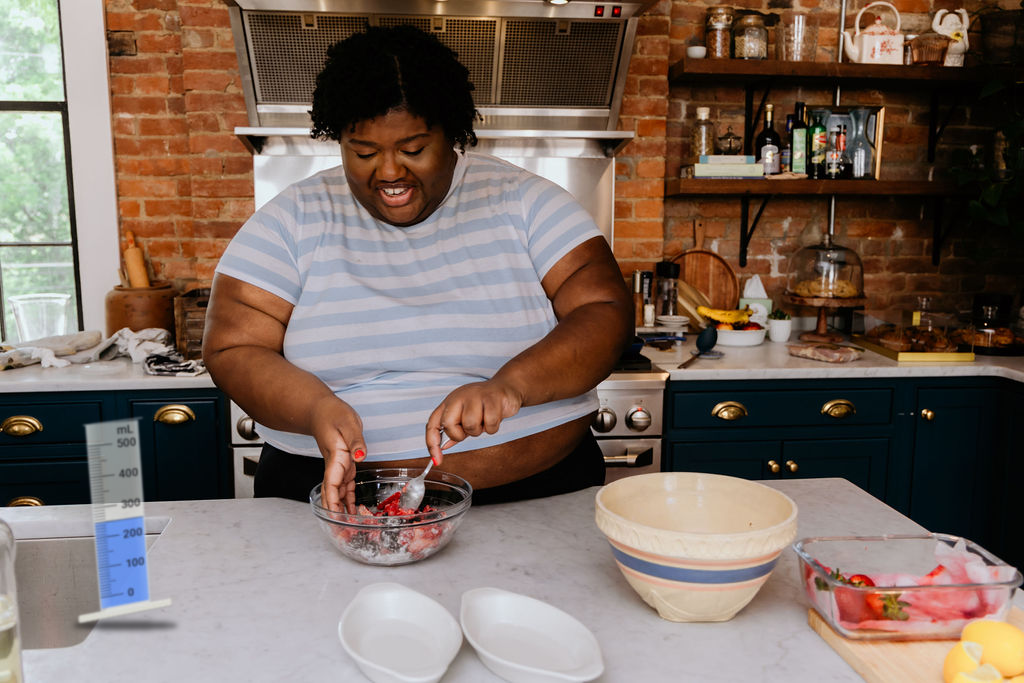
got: 250 mL
